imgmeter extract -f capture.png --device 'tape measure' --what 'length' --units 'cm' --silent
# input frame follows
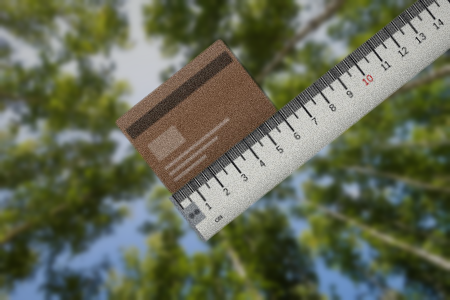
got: 6 cm
